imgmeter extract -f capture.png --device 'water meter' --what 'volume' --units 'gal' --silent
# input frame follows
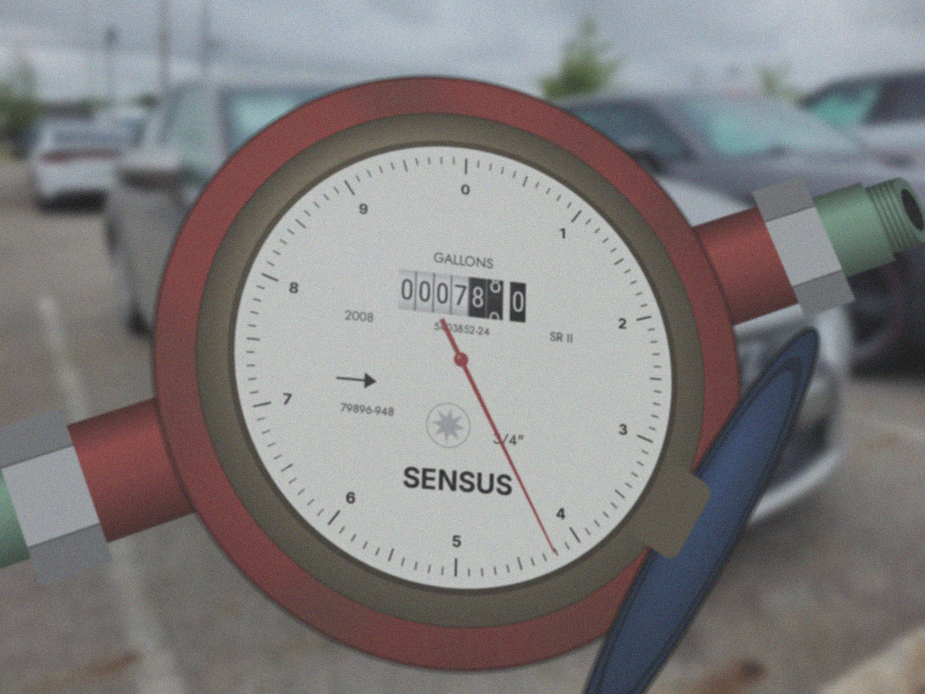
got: 7884.2 gal
